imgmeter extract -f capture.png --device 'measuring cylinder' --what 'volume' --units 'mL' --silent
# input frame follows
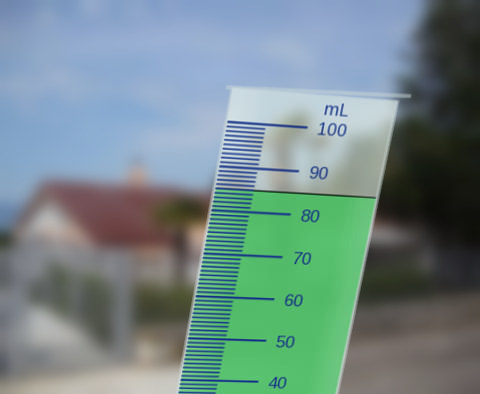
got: 85 mL
